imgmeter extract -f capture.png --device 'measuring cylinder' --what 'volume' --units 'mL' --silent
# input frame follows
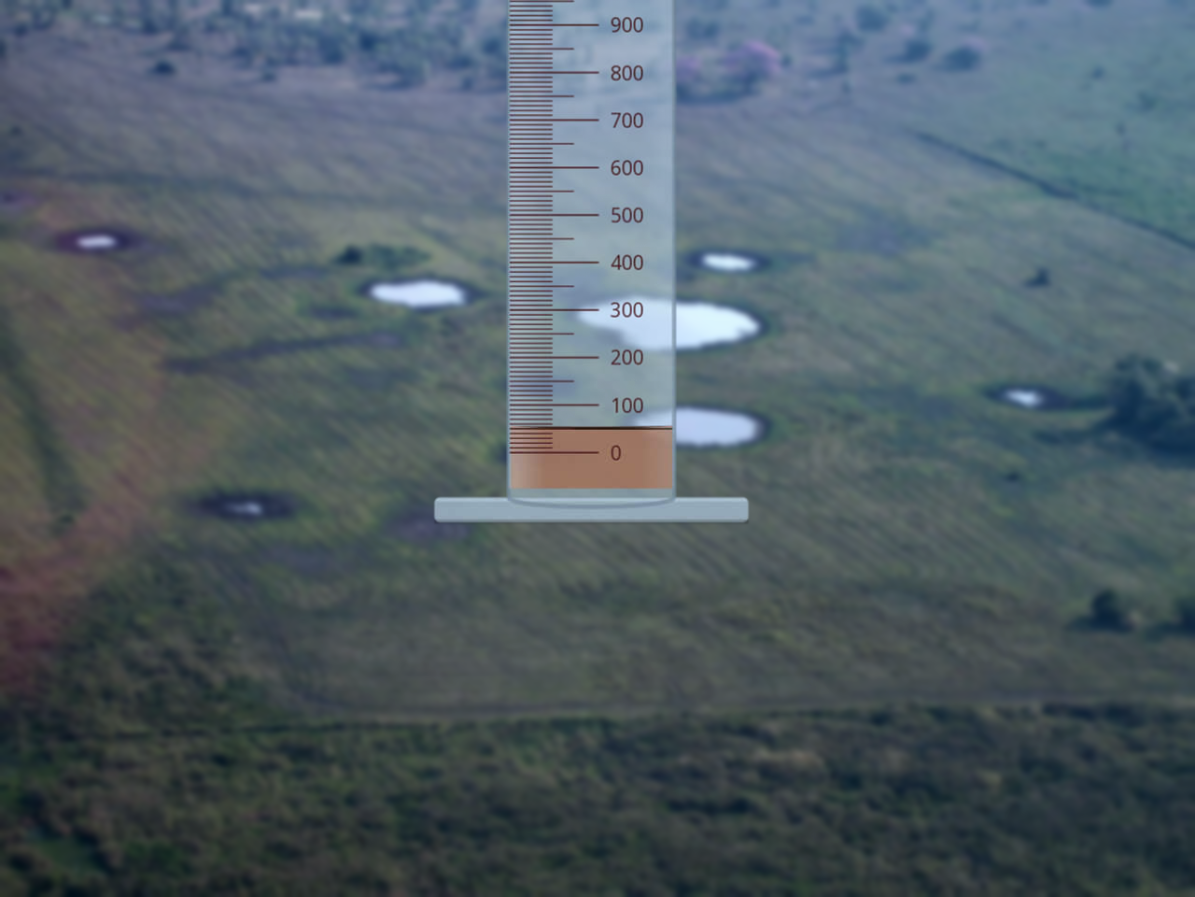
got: 50 mL
